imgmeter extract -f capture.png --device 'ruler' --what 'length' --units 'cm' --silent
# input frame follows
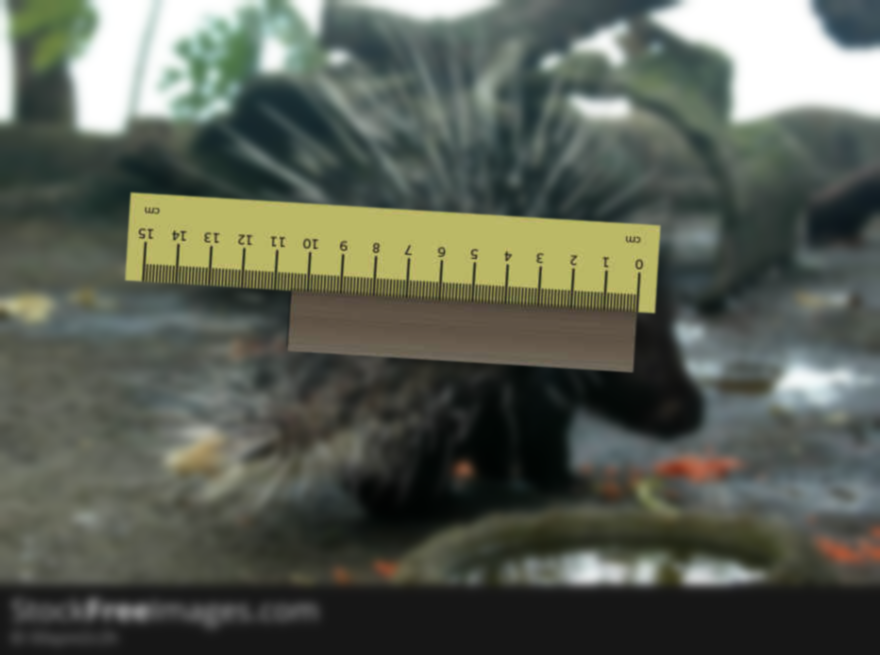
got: 10.5 cm
